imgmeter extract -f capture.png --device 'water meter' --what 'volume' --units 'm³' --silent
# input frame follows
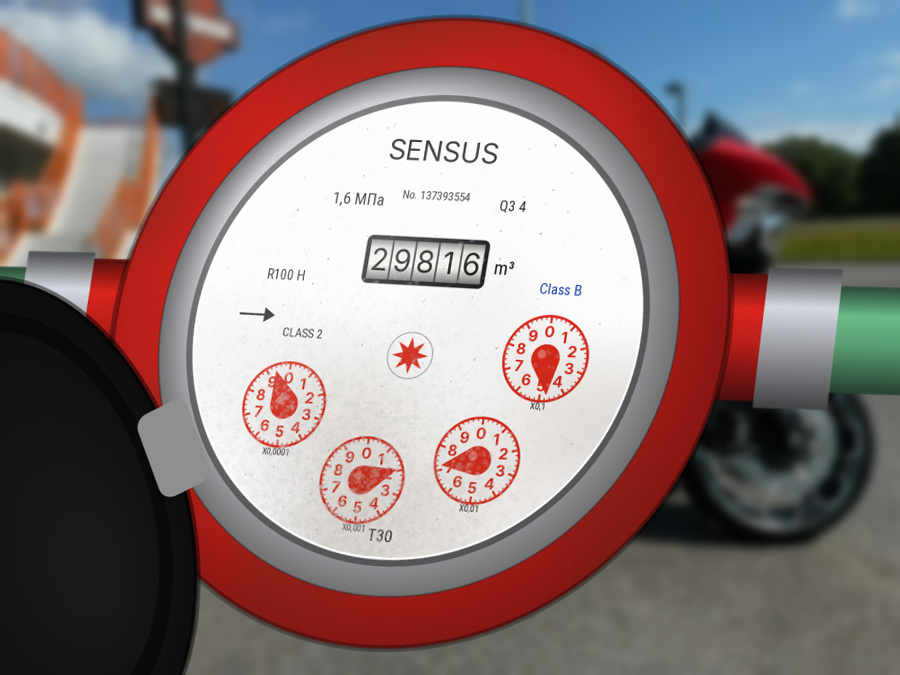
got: 29816.4719 m³
